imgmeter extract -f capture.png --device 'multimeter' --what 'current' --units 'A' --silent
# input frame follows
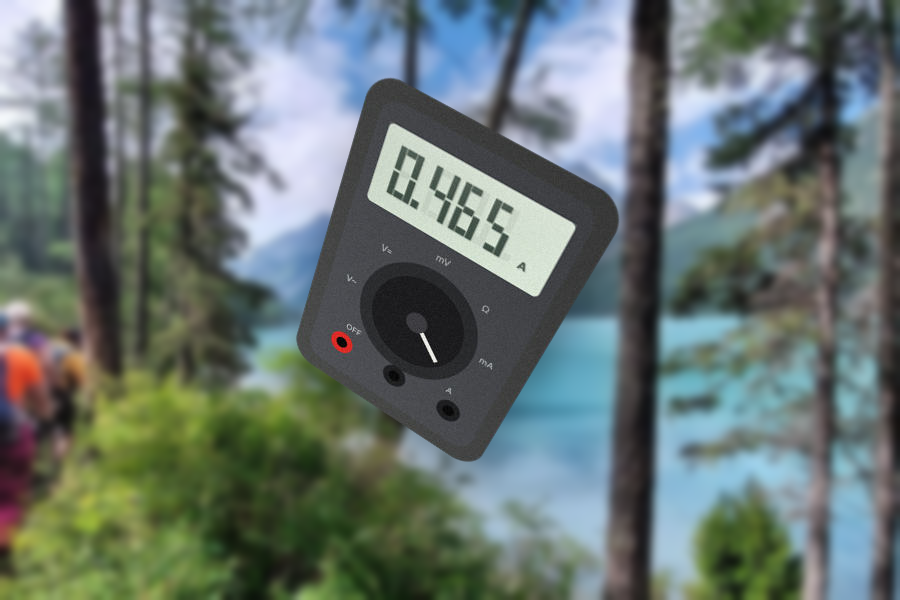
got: 0.465 A
